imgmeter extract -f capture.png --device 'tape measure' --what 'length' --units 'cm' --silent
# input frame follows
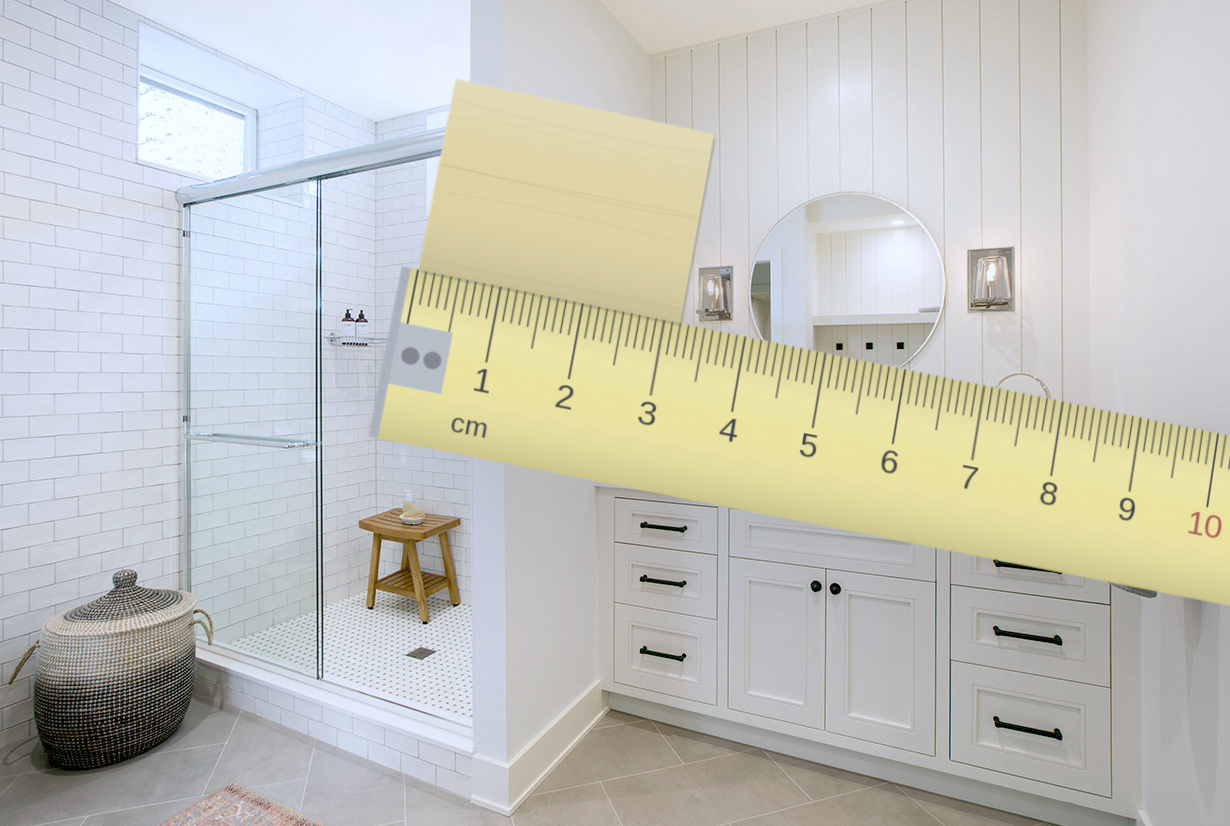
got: 3.2 cm
